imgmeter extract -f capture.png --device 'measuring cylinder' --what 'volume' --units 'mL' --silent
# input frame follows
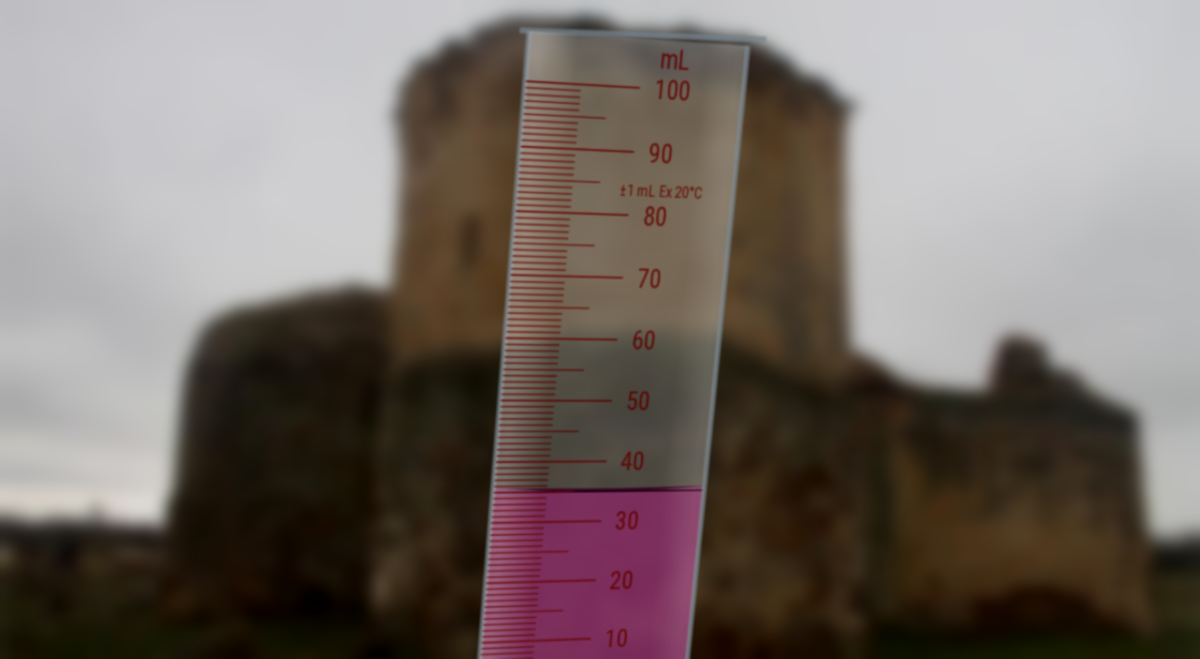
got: 35 mL
